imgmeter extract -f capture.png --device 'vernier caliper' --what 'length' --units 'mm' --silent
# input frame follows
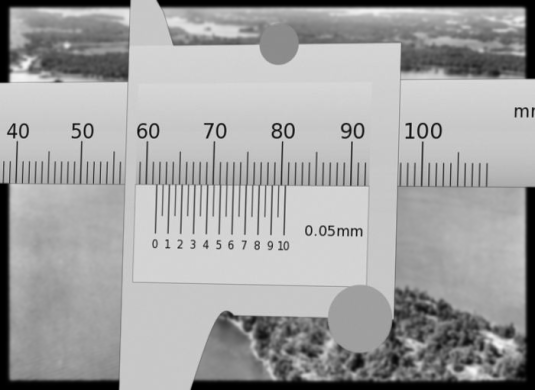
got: 61.6 mm
